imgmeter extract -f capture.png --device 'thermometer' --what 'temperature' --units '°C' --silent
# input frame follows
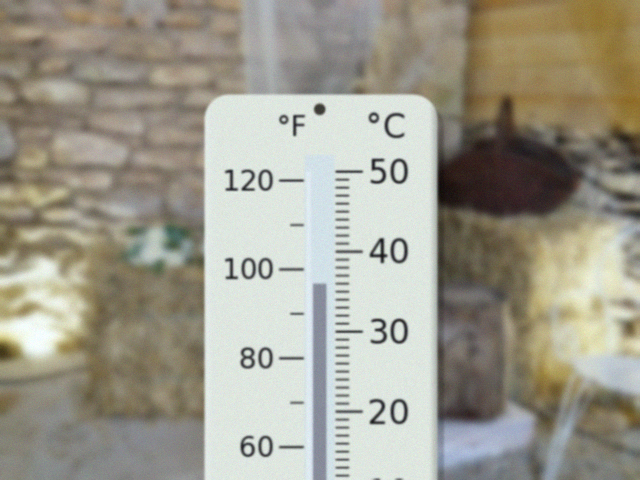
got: 36 °C
